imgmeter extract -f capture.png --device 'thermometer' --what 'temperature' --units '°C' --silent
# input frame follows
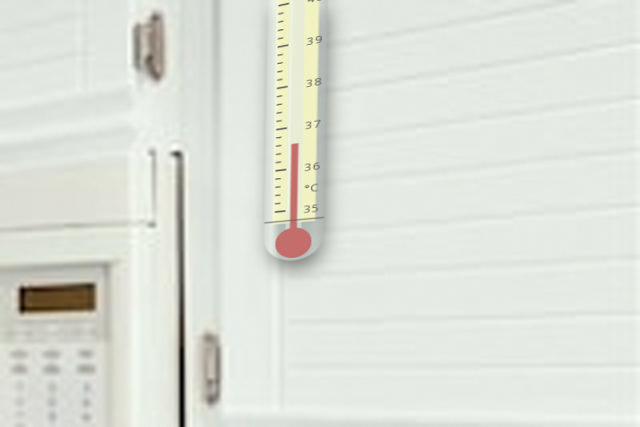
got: 36.6 °C
